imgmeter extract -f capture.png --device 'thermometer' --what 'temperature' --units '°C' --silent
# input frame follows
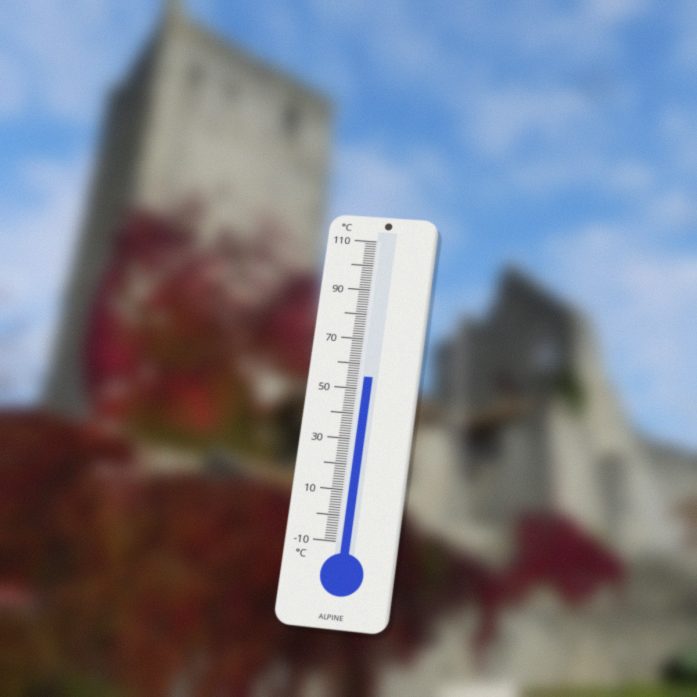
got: 55 °C
